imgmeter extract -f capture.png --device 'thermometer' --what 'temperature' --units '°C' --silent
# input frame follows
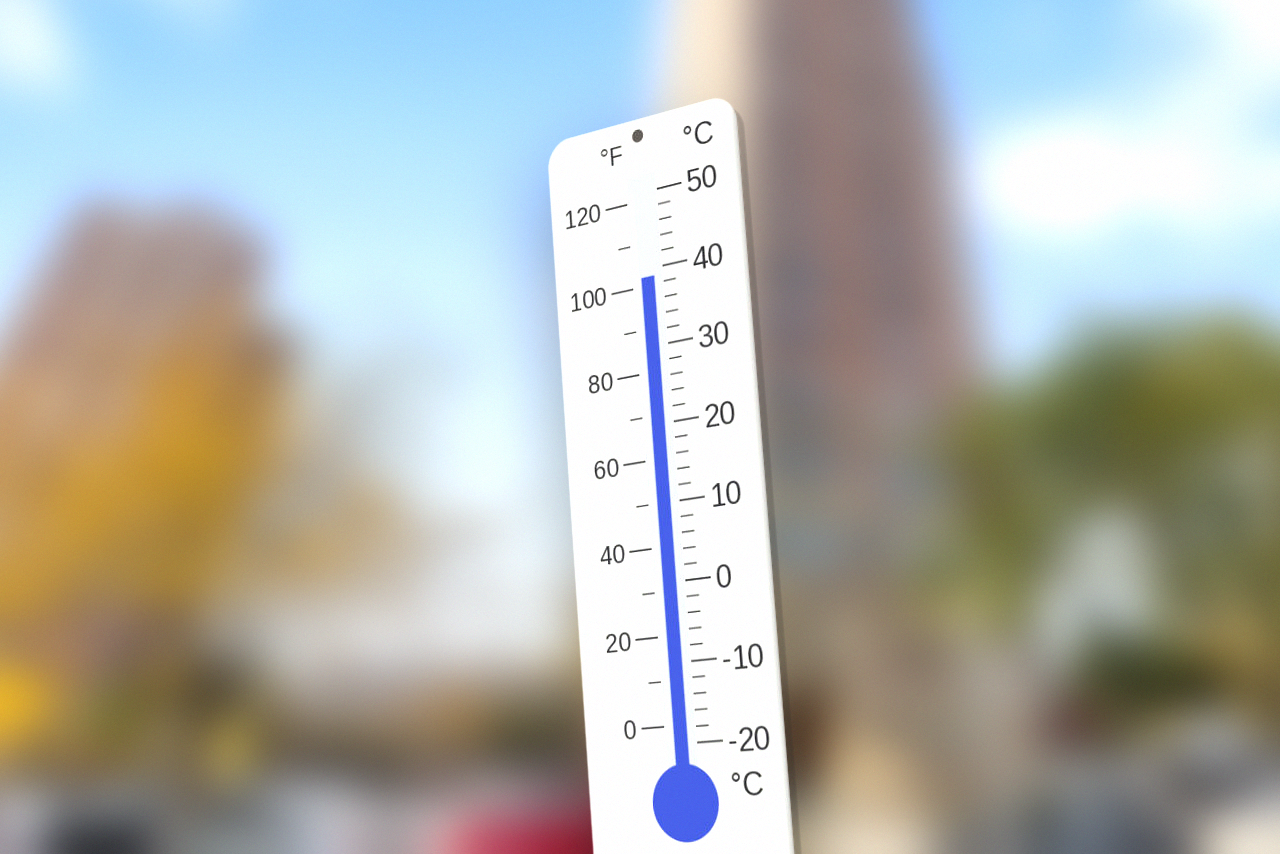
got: 39 °C
